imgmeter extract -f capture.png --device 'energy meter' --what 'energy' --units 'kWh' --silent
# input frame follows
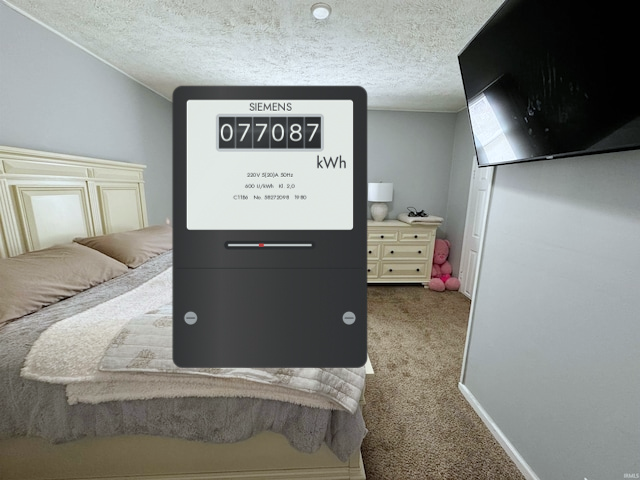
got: 77087 kWh
